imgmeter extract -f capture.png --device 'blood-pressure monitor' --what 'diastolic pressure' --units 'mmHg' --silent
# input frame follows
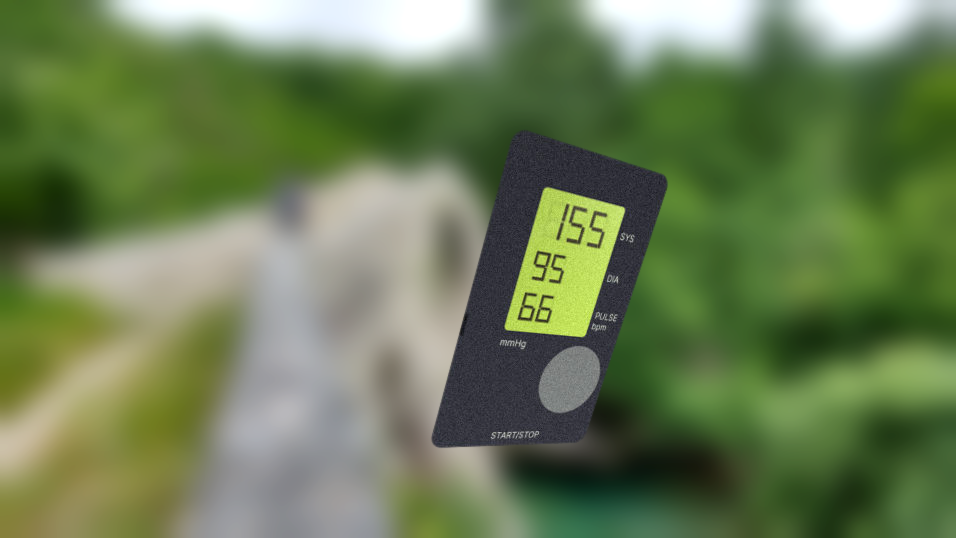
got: 95 mmHg
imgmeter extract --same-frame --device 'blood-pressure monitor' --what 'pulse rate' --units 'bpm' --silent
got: 66 bpm
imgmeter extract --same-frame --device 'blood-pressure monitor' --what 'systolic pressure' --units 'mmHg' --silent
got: 155 mmHg
